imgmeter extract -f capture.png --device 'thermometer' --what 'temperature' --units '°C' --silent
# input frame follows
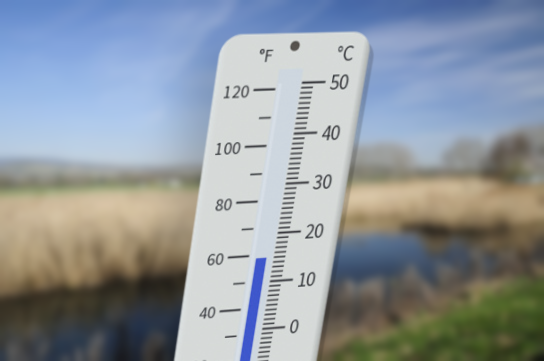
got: 15 °C
